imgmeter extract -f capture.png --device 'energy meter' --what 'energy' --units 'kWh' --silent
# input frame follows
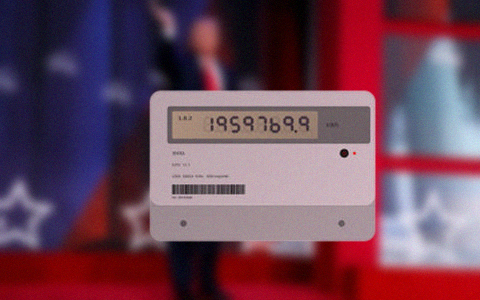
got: 1959769.9 kWh
